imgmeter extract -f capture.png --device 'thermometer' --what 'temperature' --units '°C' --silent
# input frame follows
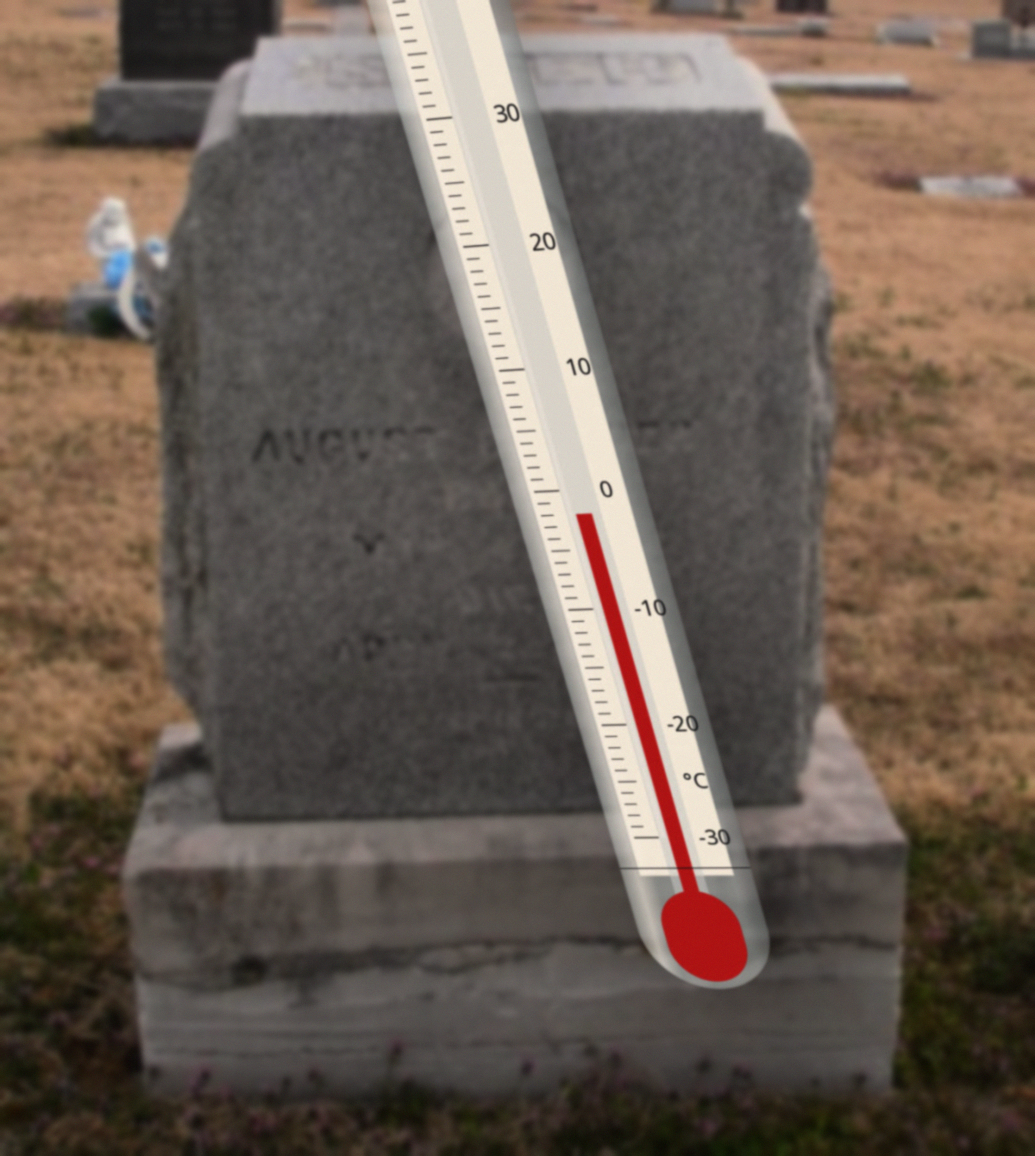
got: -2 °C
